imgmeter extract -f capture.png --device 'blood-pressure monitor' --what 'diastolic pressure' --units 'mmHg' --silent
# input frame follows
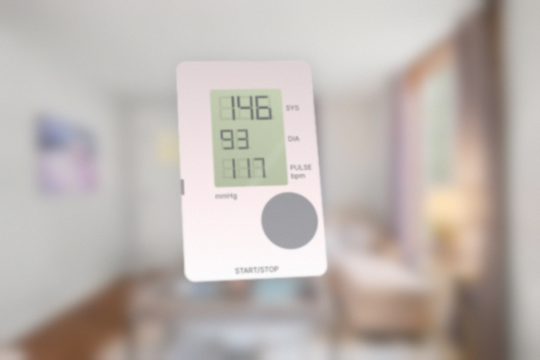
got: 93 mmHg
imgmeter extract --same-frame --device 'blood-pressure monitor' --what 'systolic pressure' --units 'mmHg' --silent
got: 146 mmHg
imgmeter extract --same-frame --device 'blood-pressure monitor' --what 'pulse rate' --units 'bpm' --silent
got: 117 bpm
